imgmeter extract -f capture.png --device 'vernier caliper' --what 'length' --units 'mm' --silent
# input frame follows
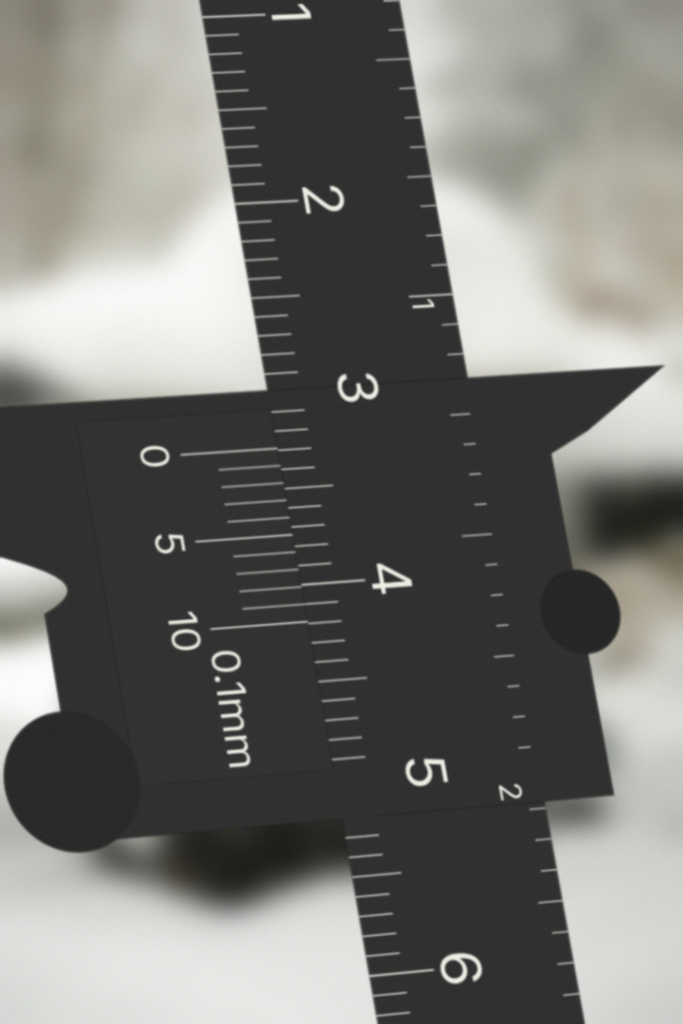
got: 32.9 mm
